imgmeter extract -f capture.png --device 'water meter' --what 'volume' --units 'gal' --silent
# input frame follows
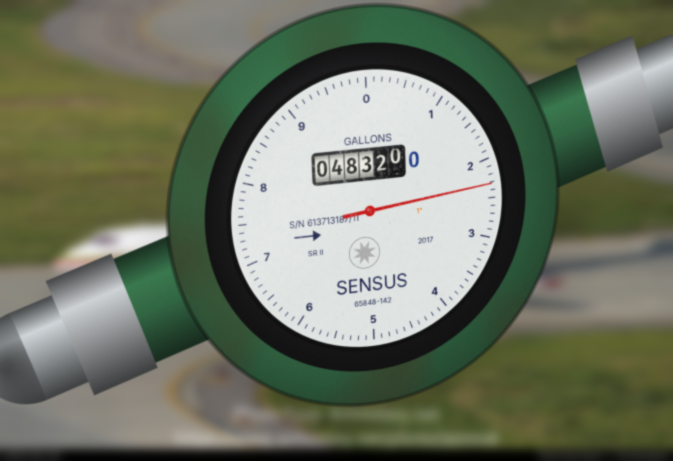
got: 483202.3 gal
